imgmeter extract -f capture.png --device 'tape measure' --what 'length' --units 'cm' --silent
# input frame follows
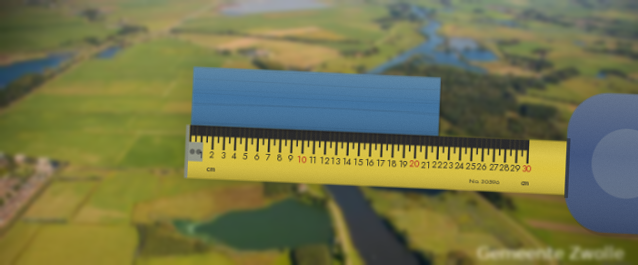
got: 22 cm
